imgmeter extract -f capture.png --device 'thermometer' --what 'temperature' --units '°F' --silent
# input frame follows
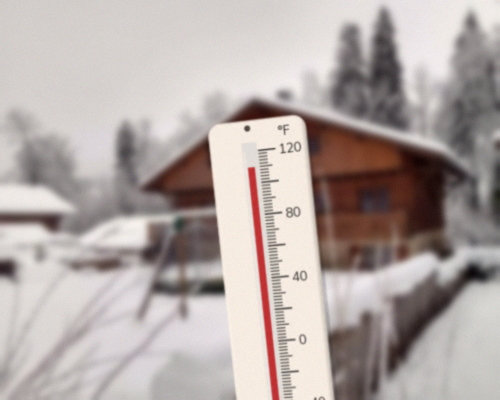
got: 110 °F
